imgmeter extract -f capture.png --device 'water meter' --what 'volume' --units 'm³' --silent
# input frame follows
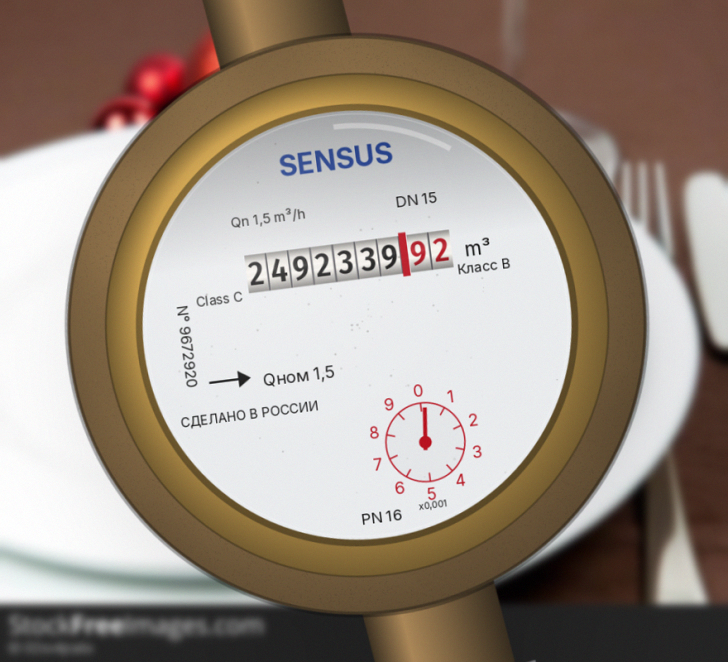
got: 2492339.920 m³
